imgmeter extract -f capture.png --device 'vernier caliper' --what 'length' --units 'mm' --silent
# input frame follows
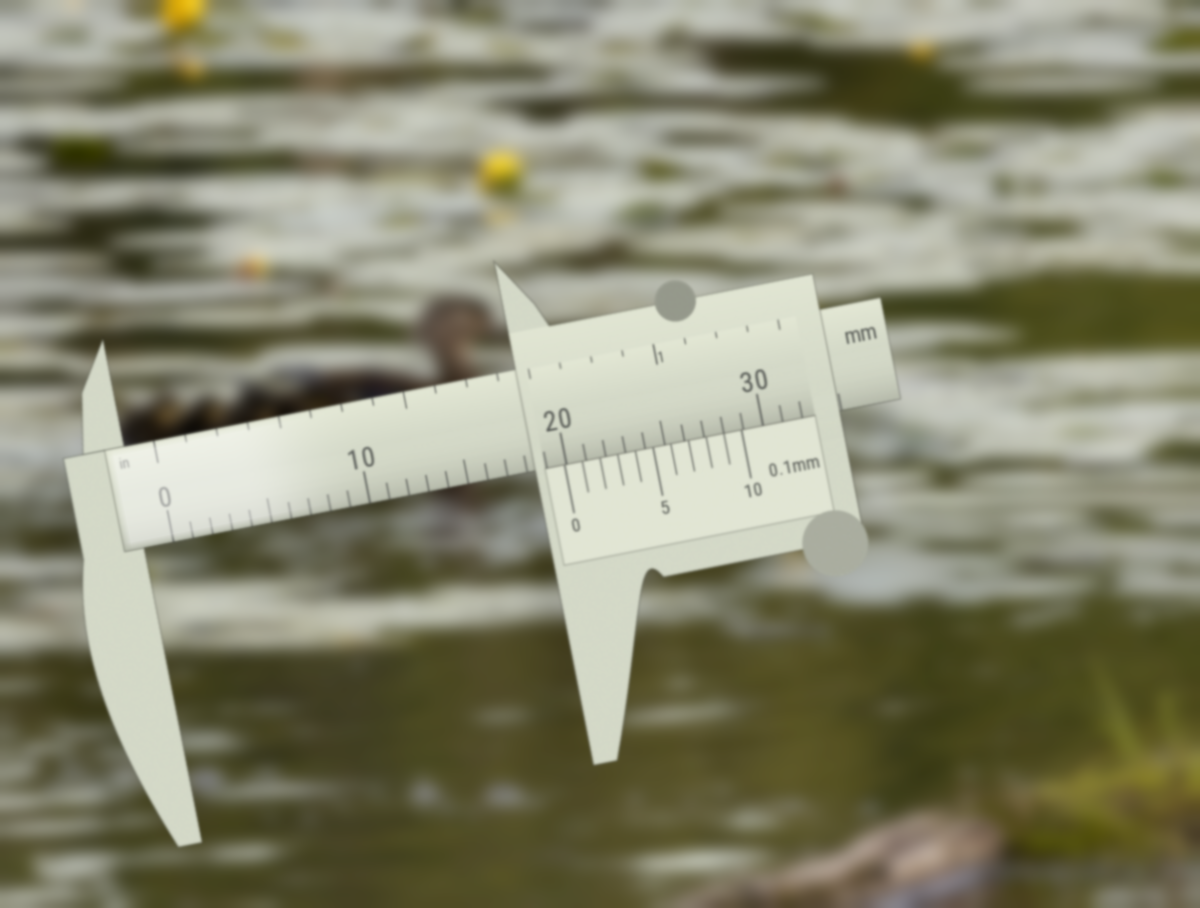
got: 19.9 mm
